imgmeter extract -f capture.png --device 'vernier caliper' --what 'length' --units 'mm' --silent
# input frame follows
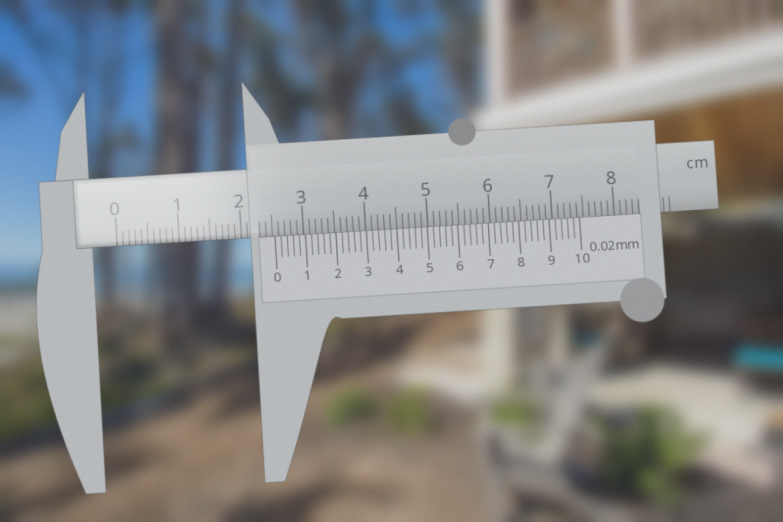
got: 25.4 mm
